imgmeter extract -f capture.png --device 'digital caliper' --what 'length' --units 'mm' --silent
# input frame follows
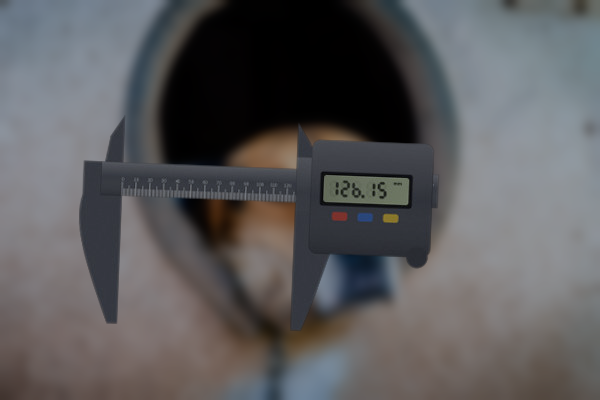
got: 126.15 mm
